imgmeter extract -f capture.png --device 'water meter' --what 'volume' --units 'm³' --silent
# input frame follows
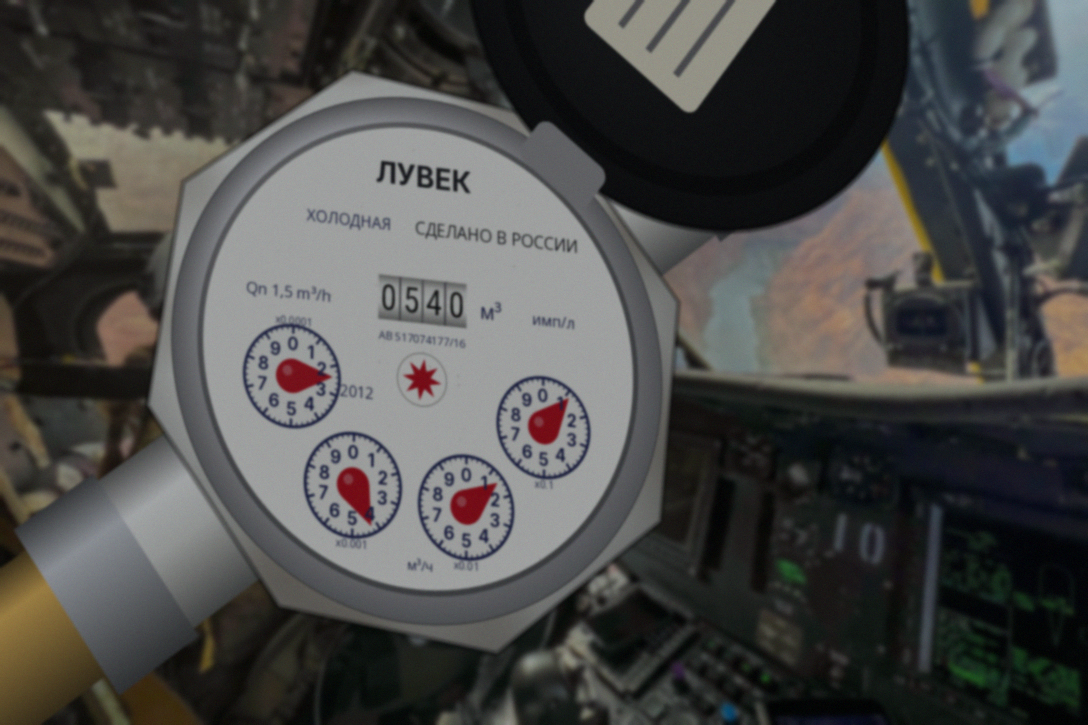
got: 540.1142 m³
